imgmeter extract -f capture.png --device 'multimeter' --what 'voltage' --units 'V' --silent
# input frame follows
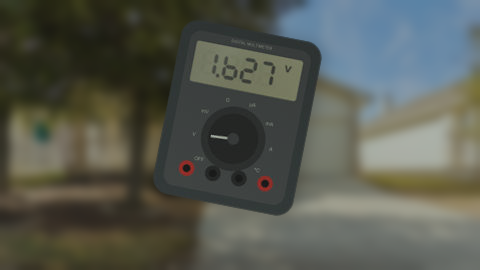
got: 1.627 V
